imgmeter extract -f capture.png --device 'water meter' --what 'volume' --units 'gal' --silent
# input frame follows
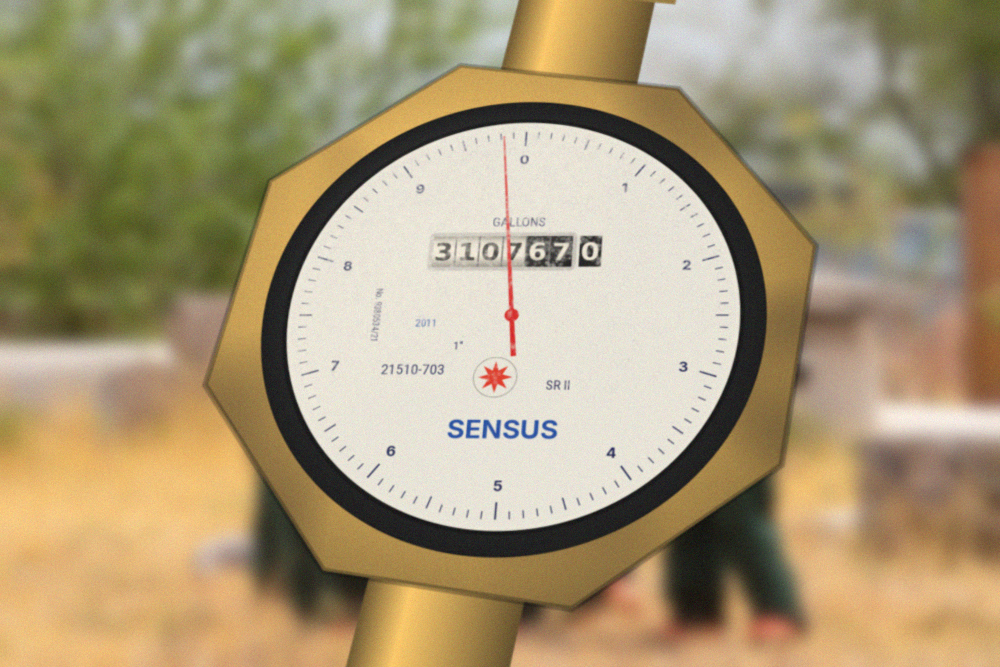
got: 3107669.8 gal
